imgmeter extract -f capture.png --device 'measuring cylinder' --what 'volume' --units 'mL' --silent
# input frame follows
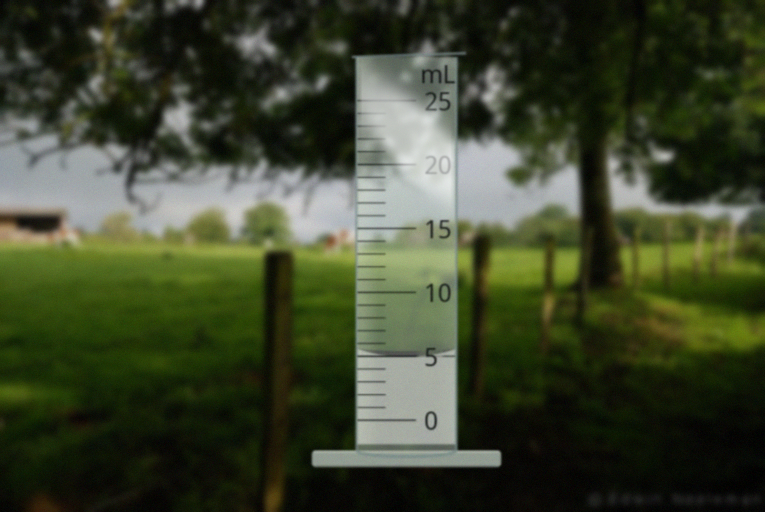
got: 5 mL
